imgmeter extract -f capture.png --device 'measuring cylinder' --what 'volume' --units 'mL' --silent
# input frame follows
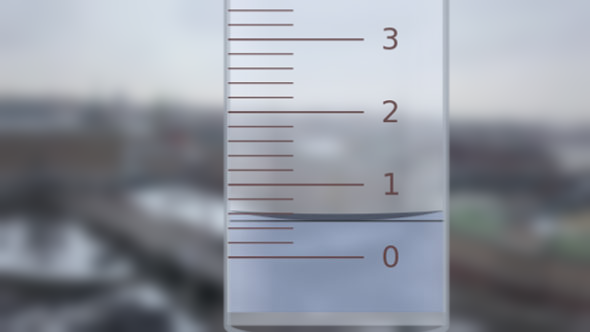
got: 0.5 mL
